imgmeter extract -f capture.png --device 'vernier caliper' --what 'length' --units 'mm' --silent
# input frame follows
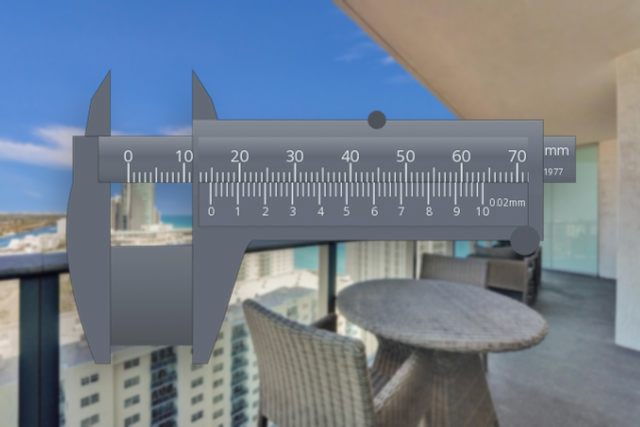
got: 14.8 mm
